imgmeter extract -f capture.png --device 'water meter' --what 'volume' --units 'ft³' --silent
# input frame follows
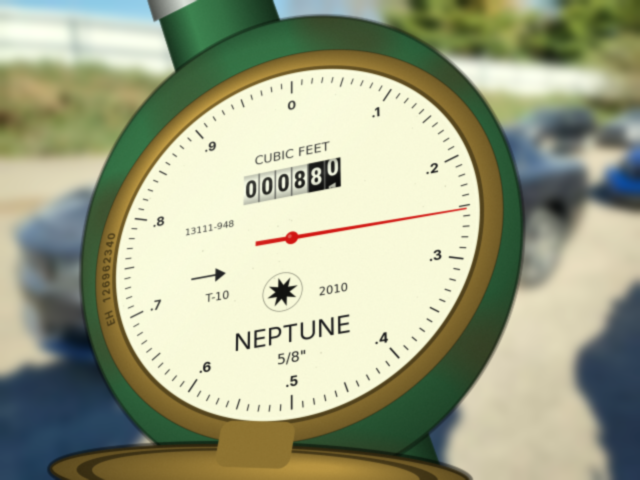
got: 880.25 ft³
